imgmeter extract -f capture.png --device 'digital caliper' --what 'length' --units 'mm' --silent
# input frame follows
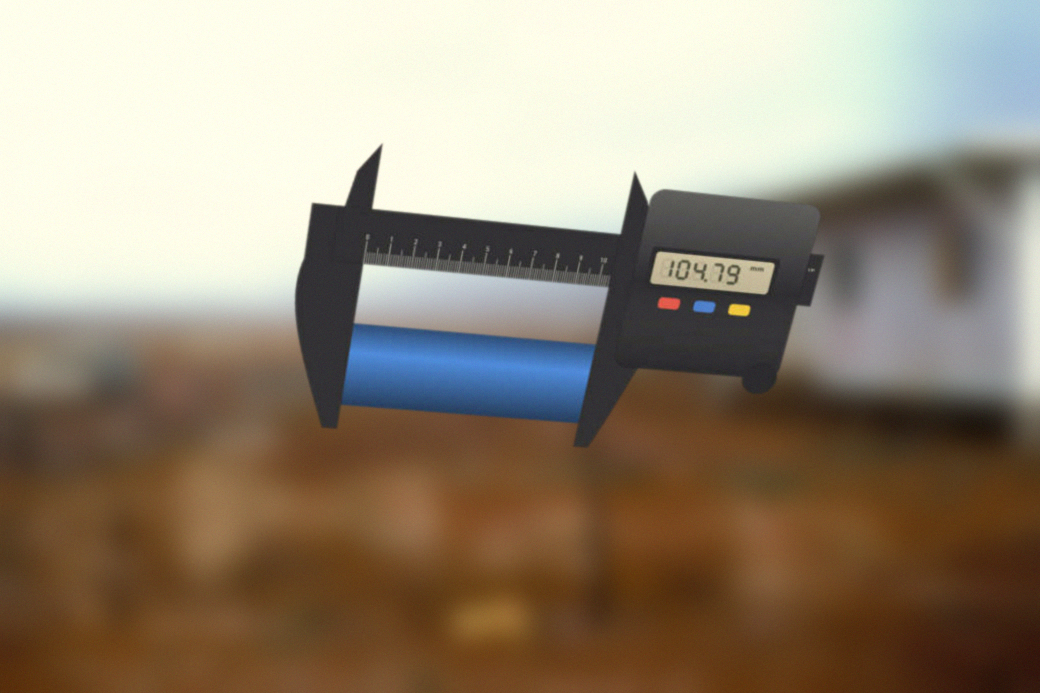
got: 104.79 mm
